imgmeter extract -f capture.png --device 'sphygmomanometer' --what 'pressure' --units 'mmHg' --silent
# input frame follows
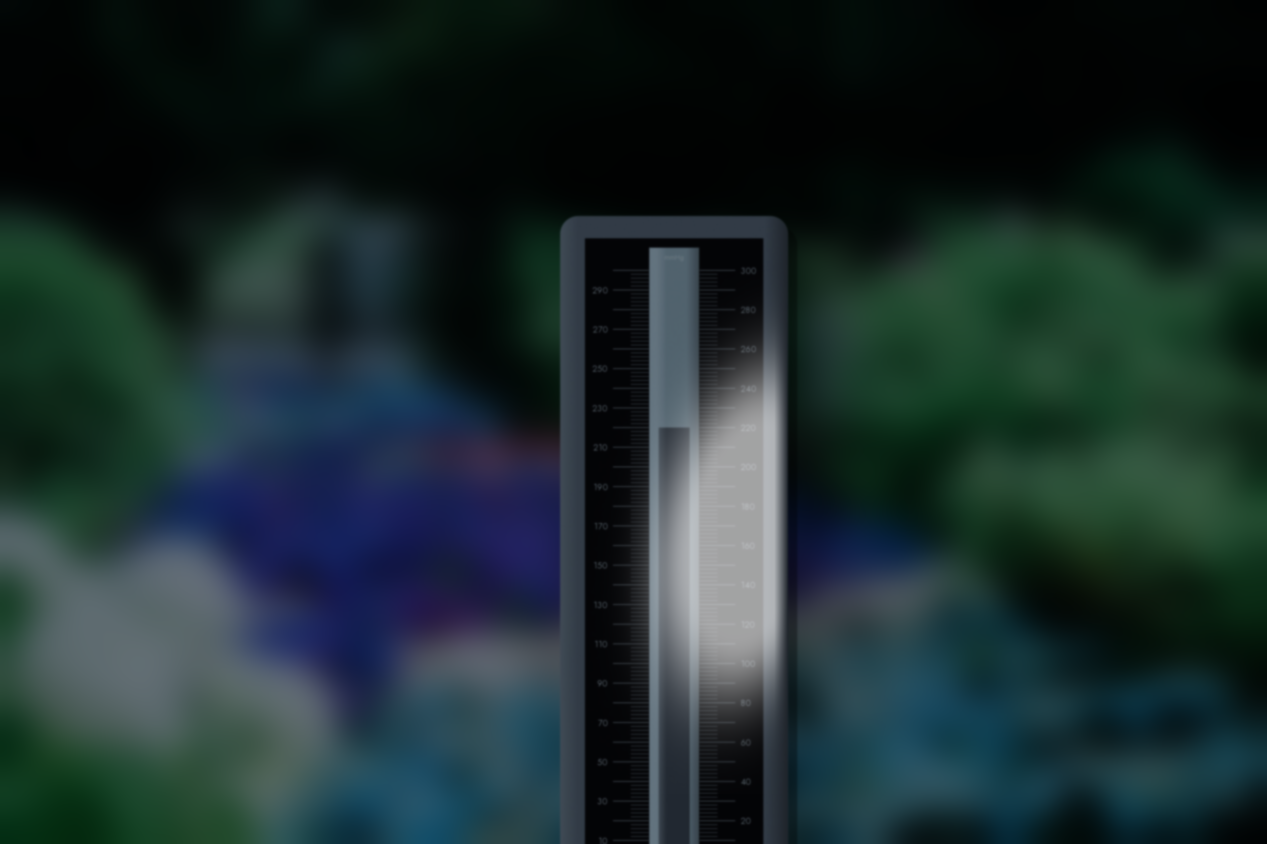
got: 220 mmHg
